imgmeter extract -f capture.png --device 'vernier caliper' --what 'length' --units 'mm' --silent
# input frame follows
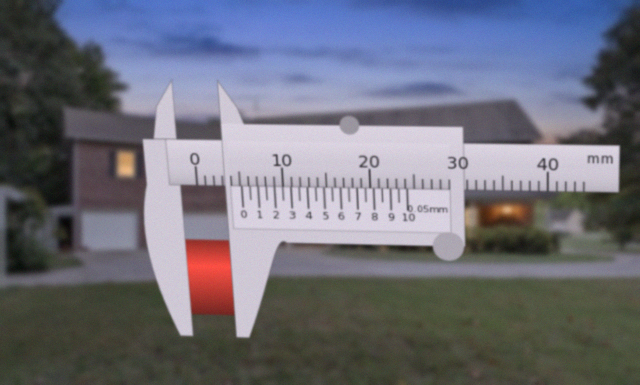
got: 5.2 mm
